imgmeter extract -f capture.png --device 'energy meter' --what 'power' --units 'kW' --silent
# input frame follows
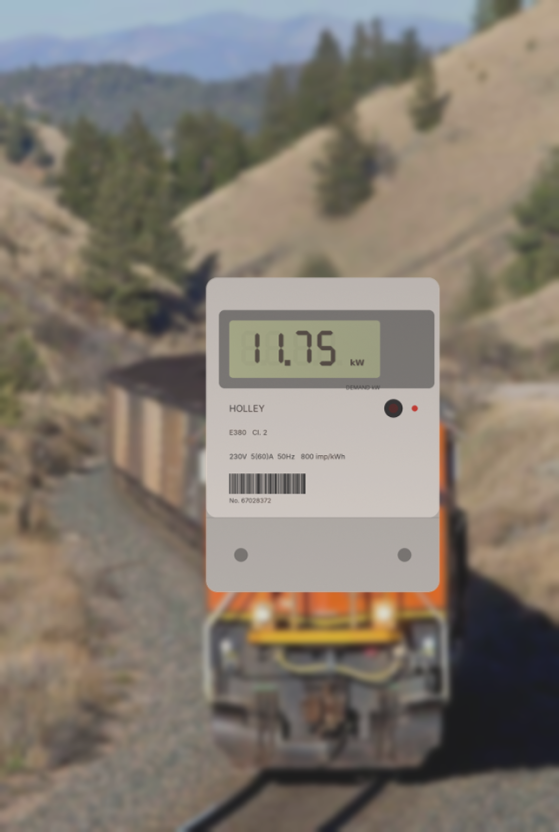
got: 11.75 kW
